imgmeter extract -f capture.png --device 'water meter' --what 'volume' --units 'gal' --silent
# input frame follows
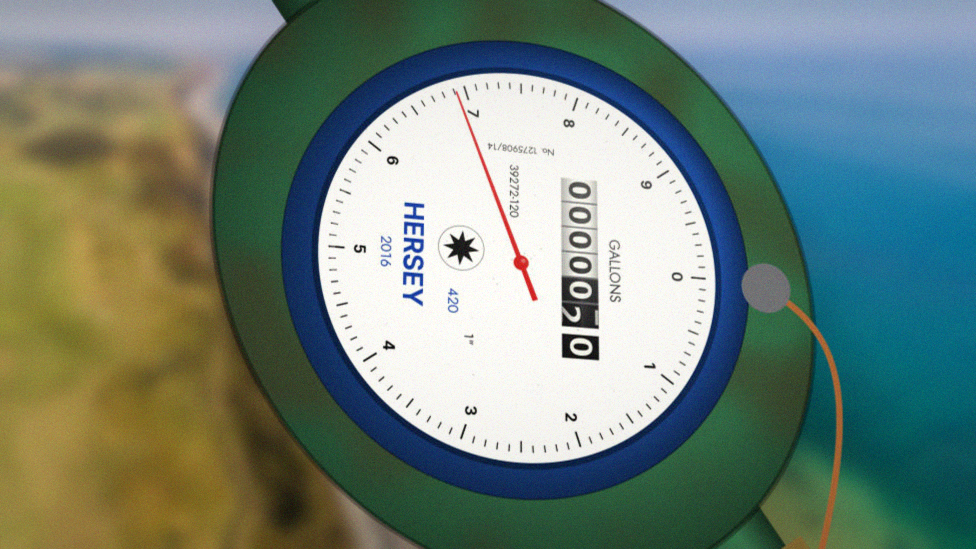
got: 16.9 gal
